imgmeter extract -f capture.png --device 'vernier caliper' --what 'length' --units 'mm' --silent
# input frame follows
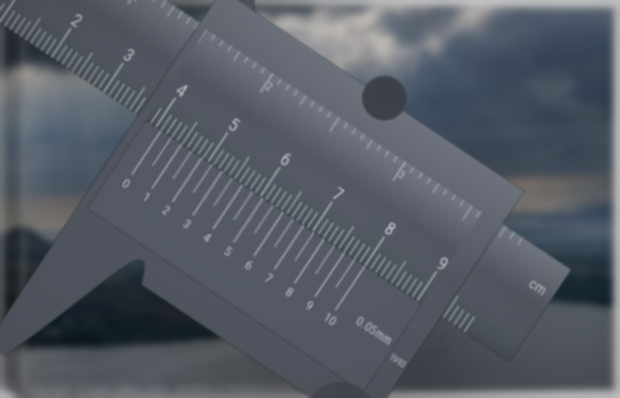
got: 41.0 mm
